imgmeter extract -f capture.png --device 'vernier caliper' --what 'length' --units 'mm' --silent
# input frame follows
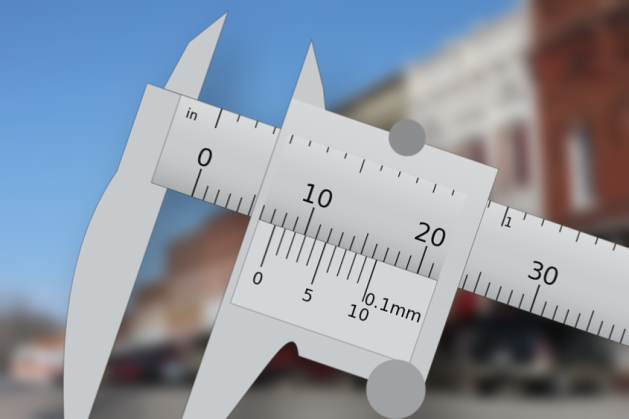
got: 7.4 mm
